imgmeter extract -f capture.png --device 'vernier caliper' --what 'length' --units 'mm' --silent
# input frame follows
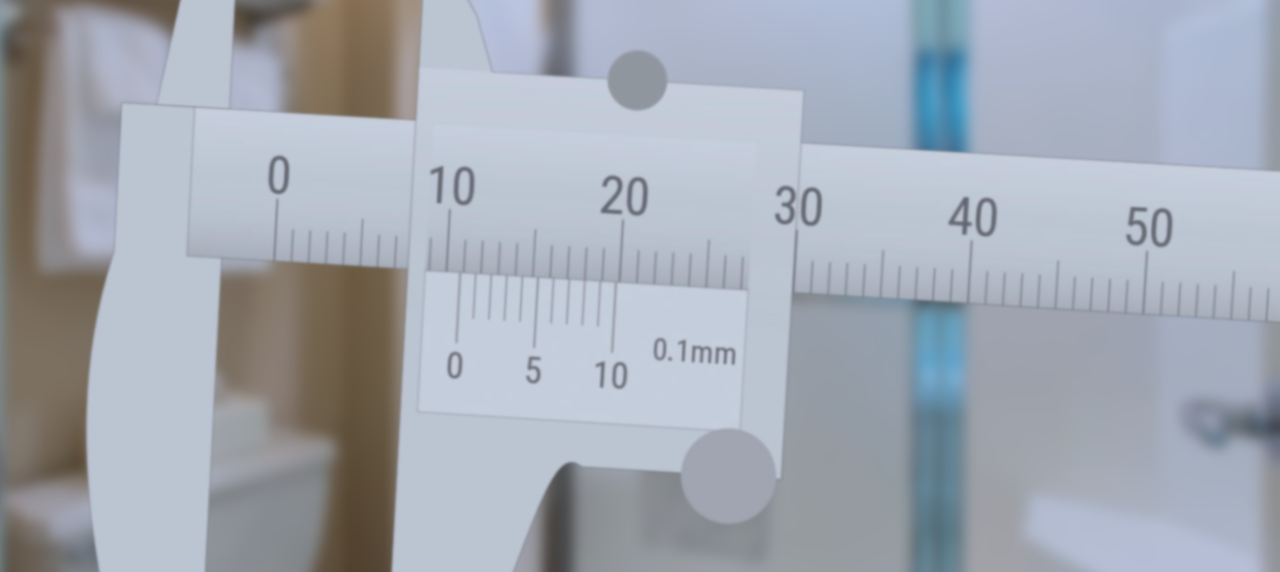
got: 10.8 mm
